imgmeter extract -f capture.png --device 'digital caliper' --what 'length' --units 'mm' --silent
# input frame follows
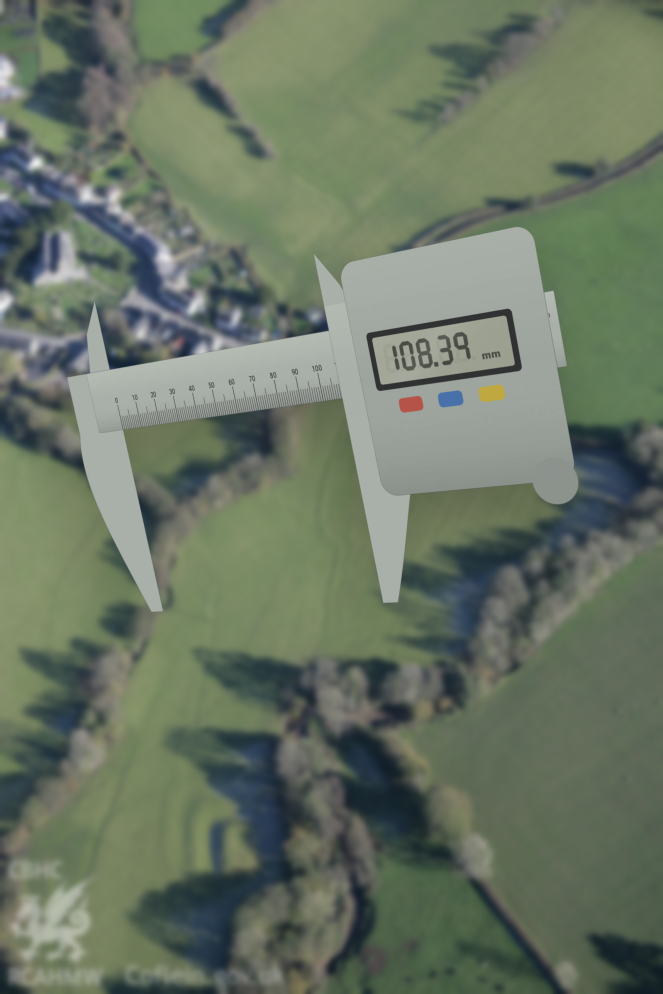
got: 108.39 mm
